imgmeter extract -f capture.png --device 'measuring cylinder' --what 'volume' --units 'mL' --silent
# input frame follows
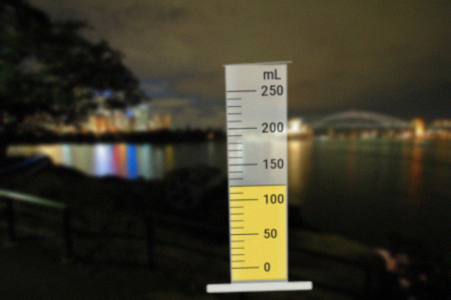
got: 120 mL
